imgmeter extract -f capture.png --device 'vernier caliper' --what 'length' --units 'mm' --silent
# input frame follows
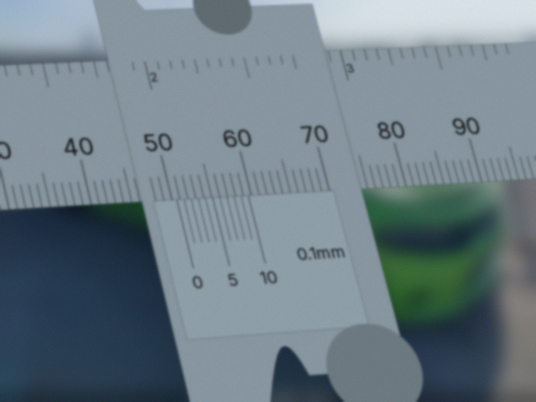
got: 50.6 mm
